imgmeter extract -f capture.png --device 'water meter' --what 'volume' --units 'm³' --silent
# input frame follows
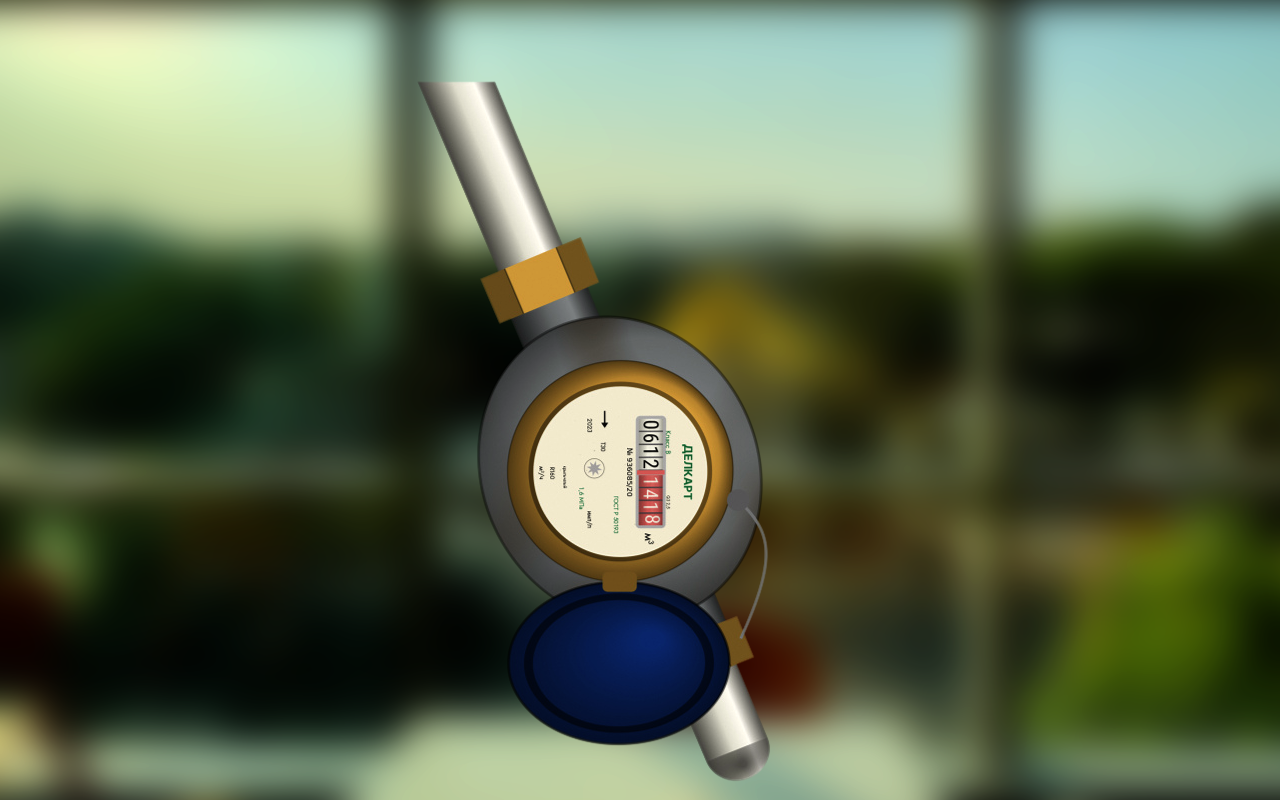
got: 612.1418 m³
